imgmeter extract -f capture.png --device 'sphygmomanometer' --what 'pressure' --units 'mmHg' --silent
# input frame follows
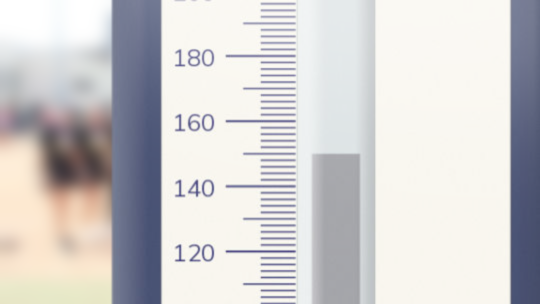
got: 150 mmHg
